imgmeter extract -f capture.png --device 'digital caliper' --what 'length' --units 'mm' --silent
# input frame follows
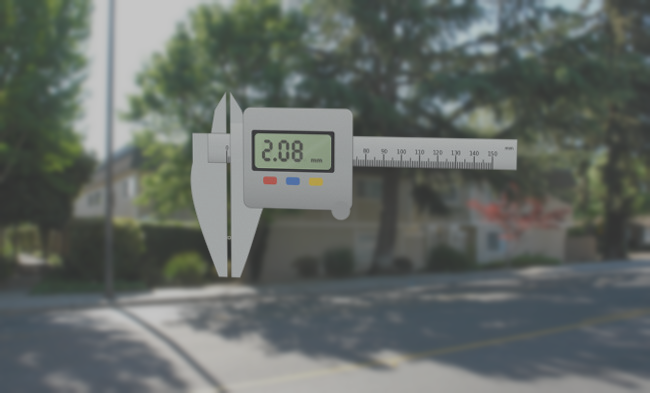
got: 2.08 mm
